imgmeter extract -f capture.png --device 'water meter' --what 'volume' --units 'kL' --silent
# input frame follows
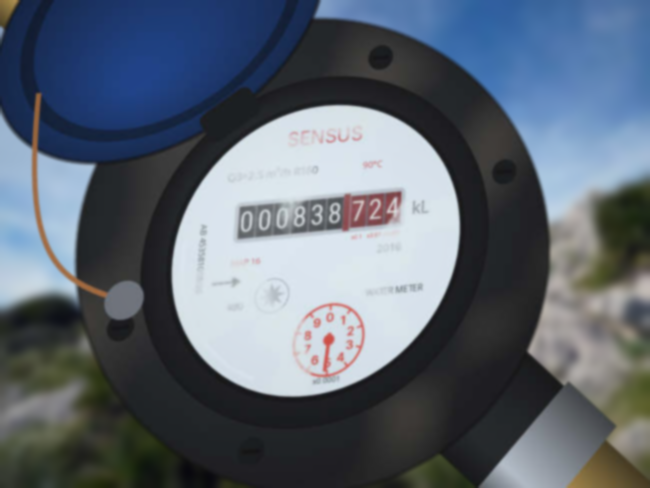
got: 838.7245 kL
